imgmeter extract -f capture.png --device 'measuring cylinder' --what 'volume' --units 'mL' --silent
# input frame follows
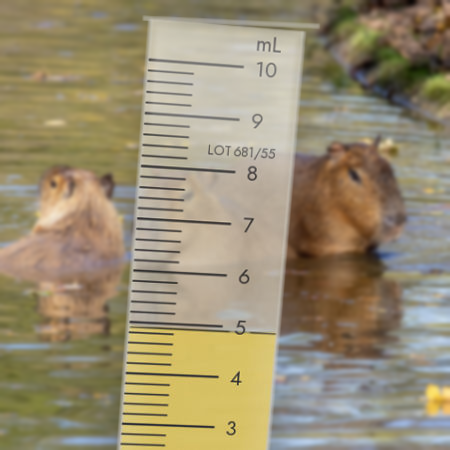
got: 4.9 mL
